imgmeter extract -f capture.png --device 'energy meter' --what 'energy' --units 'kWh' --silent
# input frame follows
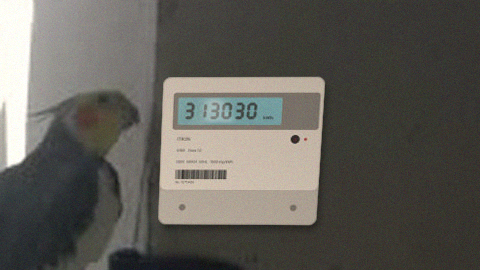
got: 313030 kWh
